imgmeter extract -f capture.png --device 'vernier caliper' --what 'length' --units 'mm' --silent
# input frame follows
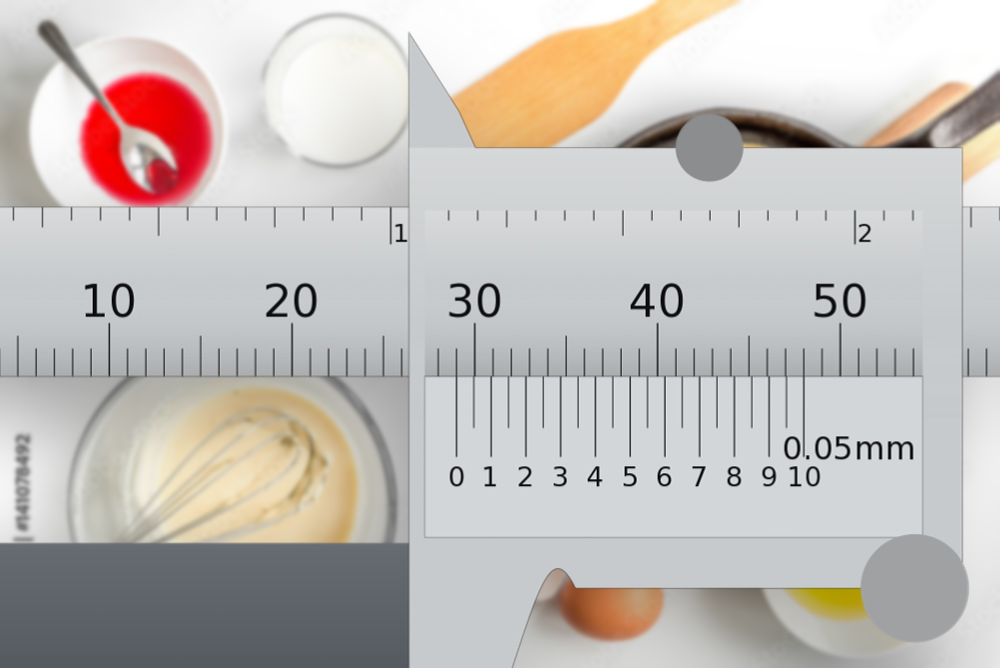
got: 29.0 mm
